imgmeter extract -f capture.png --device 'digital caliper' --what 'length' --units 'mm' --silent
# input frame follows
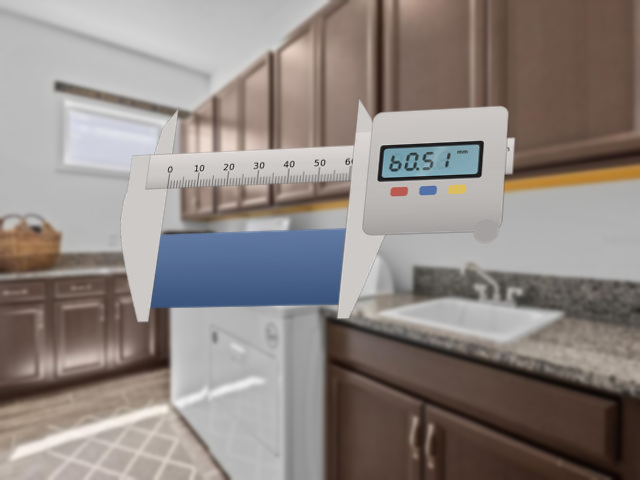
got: 60.51 mm
